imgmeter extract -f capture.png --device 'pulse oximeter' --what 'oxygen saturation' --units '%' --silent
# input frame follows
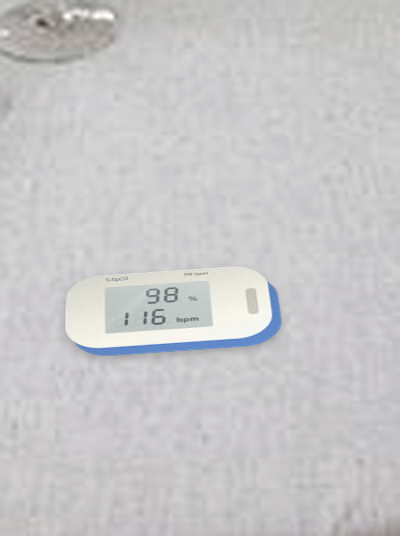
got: 98 %
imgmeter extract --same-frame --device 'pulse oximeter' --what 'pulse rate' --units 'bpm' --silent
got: 116 bpm
